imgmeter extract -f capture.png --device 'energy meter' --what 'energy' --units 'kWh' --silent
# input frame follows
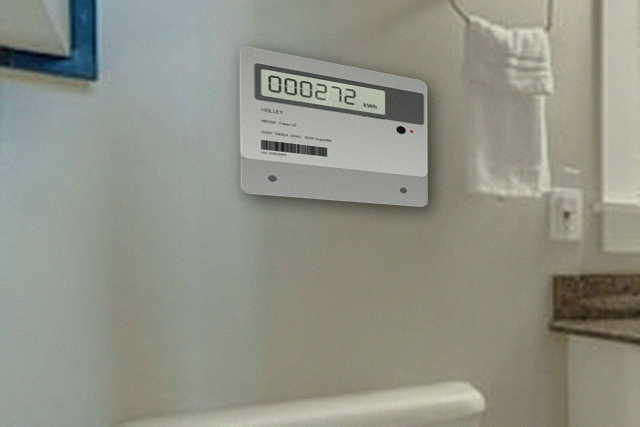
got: 272 kWh
